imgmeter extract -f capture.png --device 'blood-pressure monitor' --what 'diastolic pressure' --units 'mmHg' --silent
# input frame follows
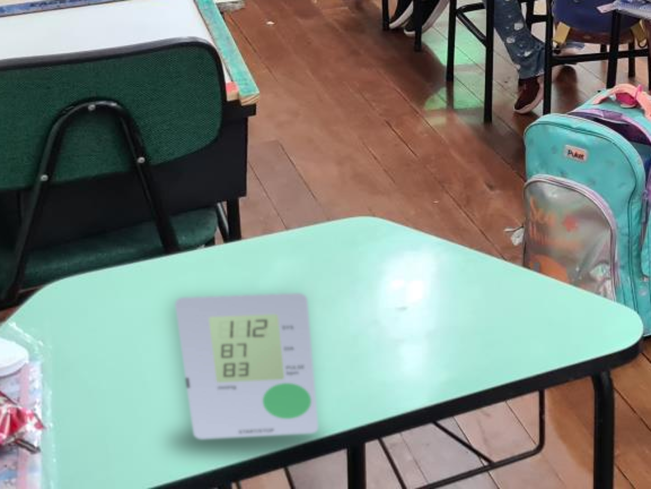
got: 87 mmHg
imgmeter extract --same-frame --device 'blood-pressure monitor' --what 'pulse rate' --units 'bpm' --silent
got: 83 bpm
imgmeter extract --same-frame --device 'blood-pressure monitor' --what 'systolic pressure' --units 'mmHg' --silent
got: 112 mmHg
